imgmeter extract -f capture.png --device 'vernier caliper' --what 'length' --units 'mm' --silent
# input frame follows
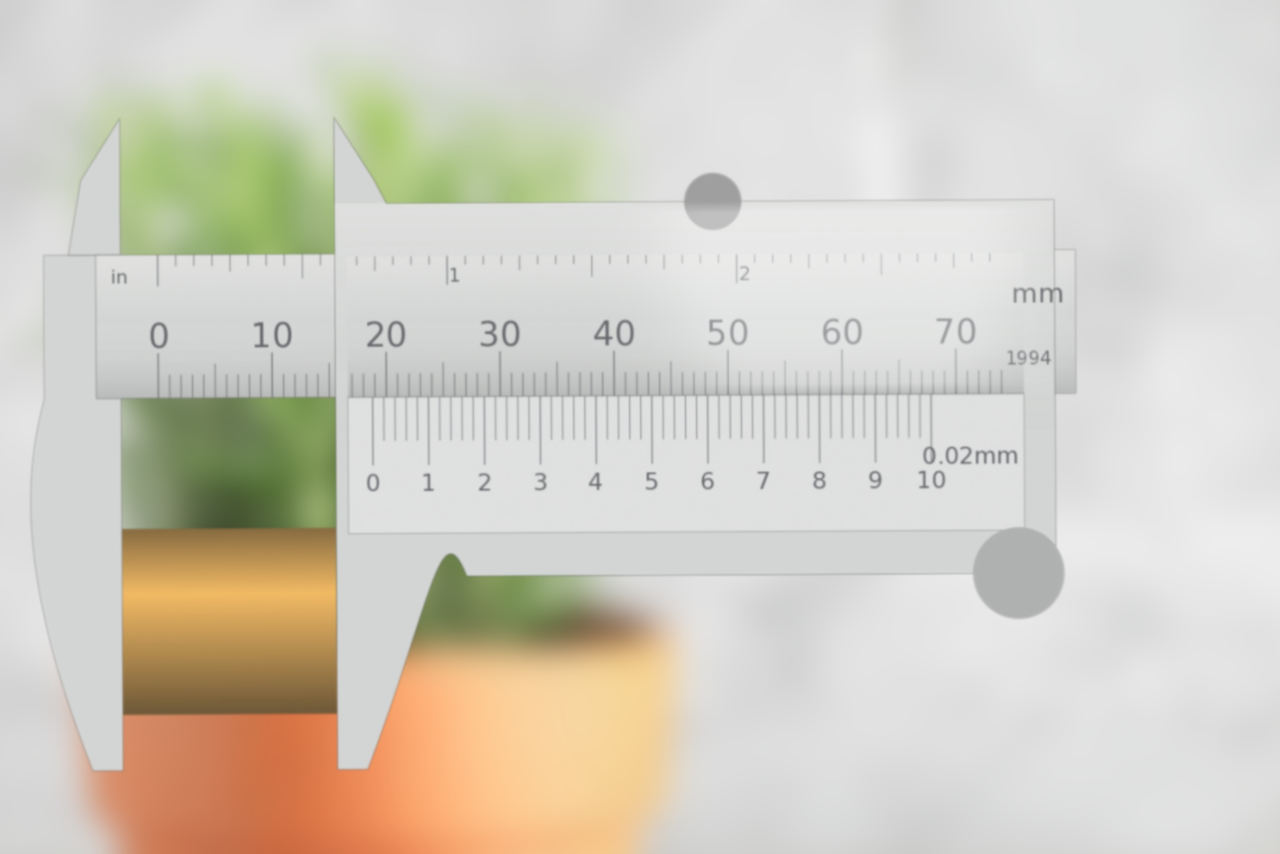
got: 18.8 mm
